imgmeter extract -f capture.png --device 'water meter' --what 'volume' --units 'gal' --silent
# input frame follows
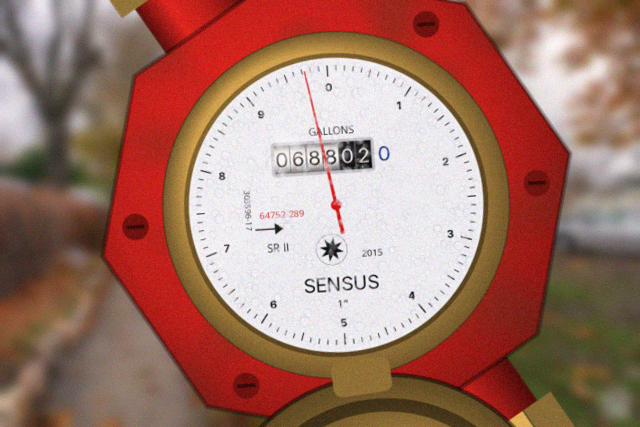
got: 688019.7 gal
